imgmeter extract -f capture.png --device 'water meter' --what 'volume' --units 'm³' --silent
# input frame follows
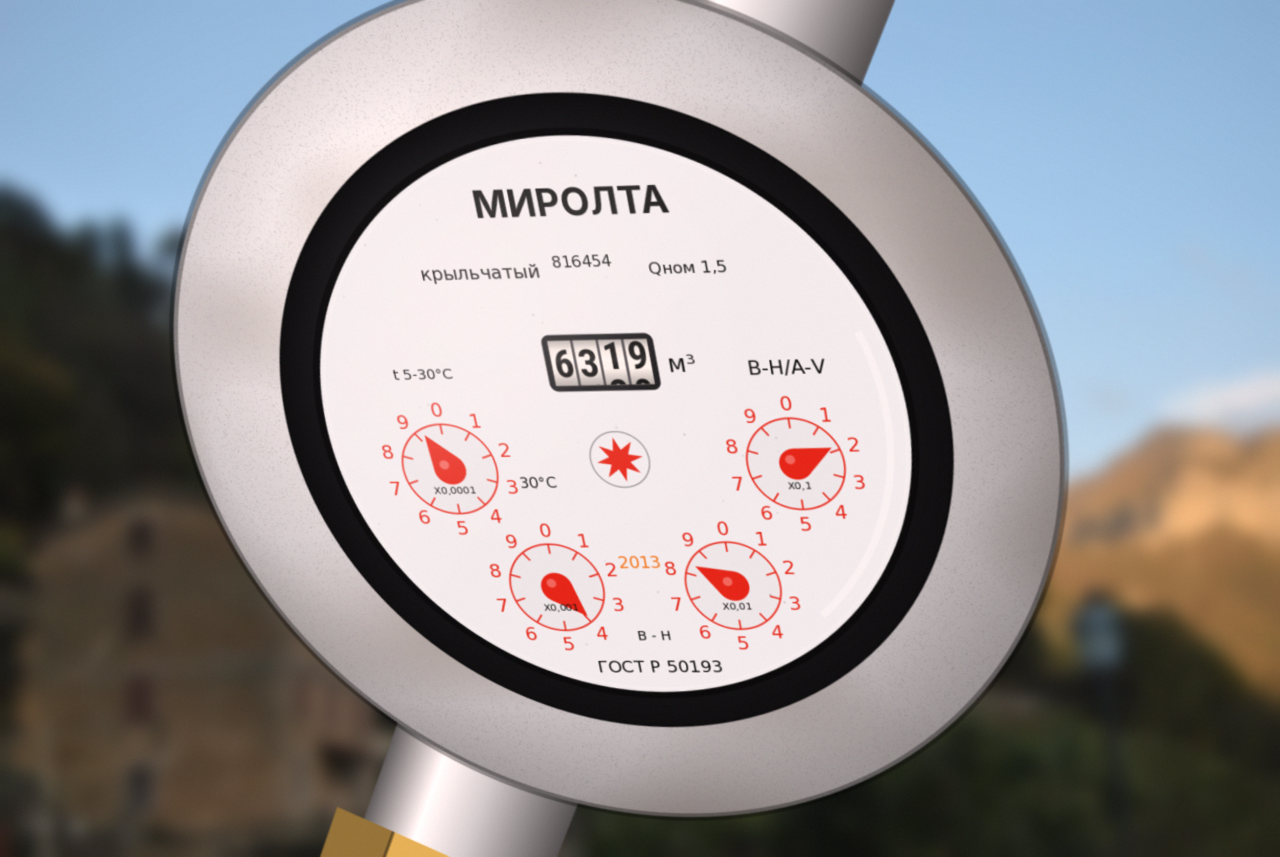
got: 6319.1839 m³
